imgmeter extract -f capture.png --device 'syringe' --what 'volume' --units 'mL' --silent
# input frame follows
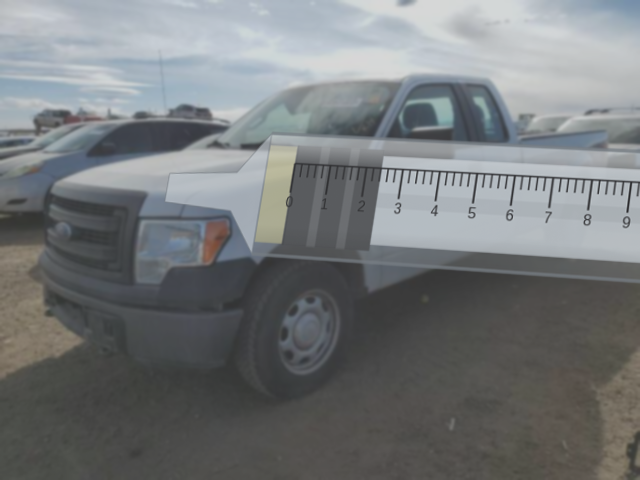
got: 0 mL
